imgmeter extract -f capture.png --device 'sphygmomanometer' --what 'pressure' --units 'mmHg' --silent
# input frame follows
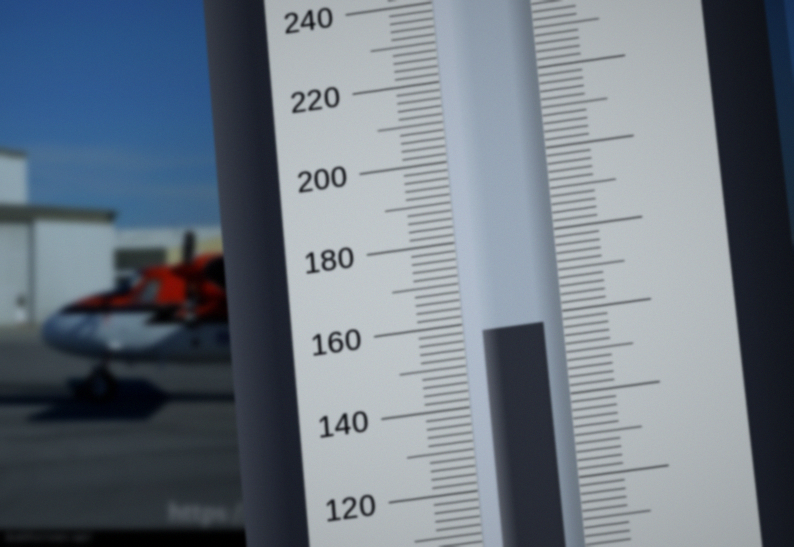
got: 158 mmHg
